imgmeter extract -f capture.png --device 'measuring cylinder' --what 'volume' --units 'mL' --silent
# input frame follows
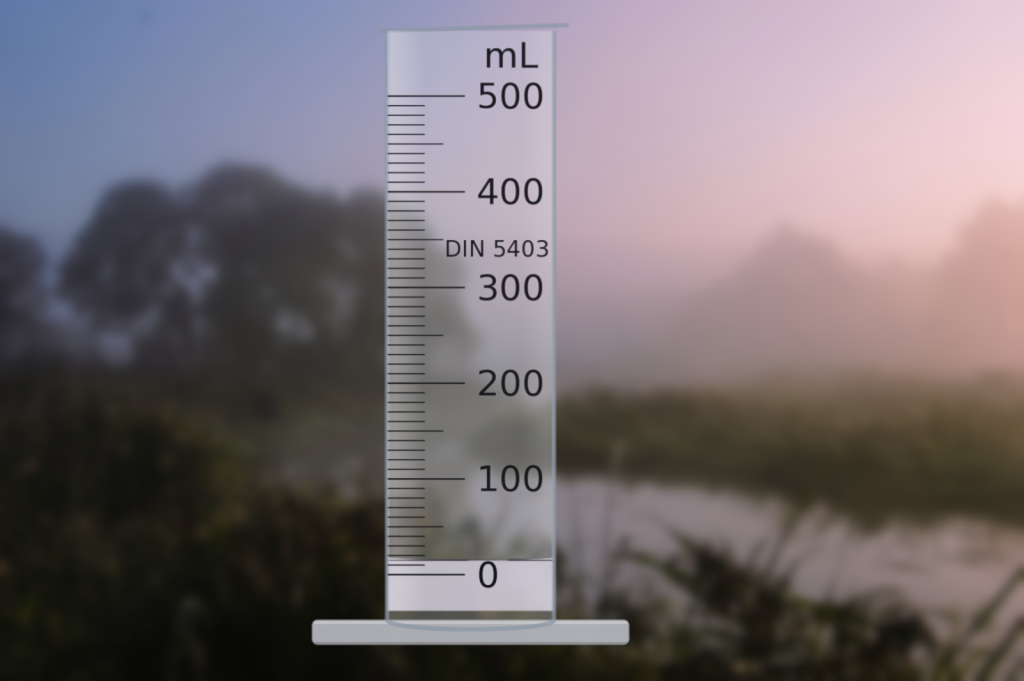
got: 15 mL
